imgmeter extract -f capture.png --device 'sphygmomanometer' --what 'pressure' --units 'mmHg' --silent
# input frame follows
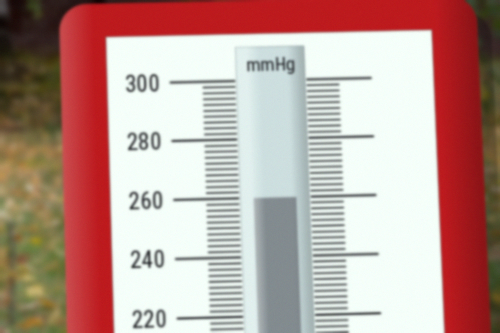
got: 260 mmHg
